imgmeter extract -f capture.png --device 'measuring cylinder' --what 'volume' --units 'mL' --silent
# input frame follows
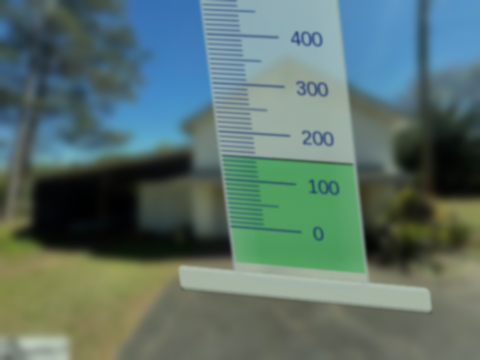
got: 150 mL
